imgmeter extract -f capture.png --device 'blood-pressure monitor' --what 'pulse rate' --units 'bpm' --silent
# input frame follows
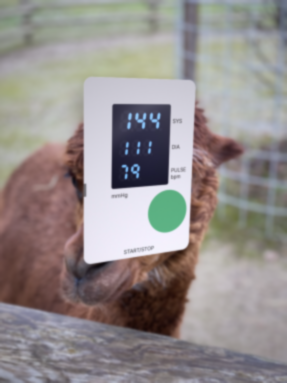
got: 79 bpm
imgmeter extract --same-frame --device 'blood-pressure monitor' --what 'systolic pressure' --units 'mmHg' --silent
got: 144 mmHg
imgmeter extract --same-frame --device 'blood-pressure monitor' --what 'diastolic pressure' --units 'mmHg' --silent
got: 111 mmHg
